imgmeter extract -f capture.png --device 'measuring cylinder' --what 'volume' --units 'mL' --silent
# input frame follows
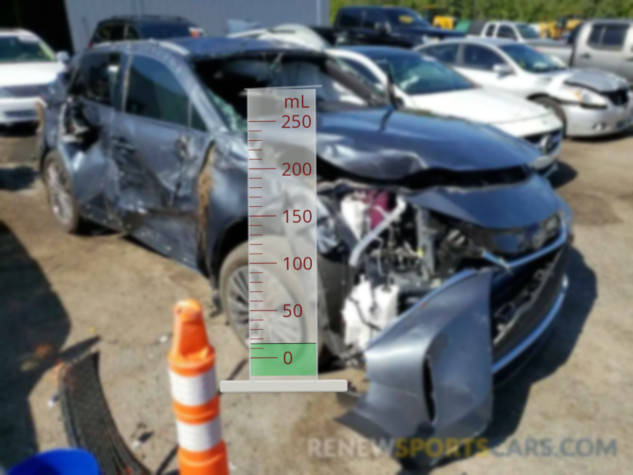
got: 15 mL
